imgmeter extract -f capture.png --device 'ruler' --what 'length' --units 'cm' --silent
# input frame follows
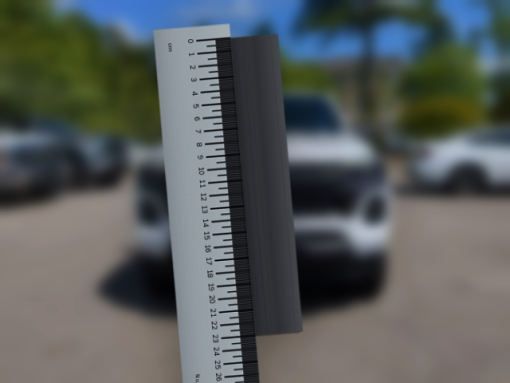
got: 23 cm
